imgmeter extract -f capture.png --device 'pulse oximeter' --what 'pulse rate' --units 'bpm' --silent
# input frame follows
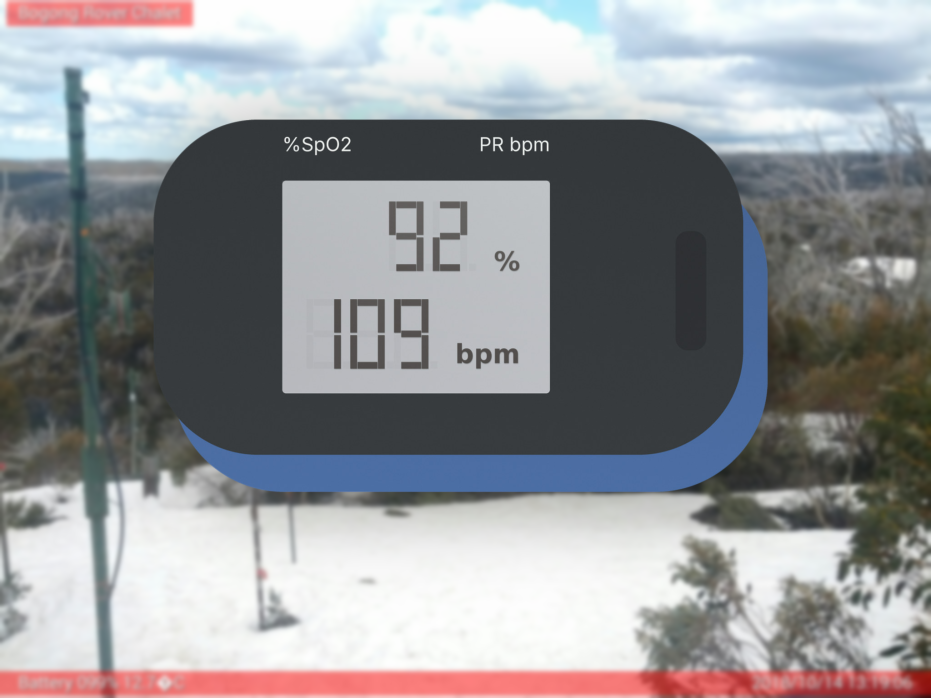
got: 109 bpm
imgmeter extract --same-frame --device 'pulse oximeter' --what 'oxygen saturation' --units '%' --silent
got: 92 %
